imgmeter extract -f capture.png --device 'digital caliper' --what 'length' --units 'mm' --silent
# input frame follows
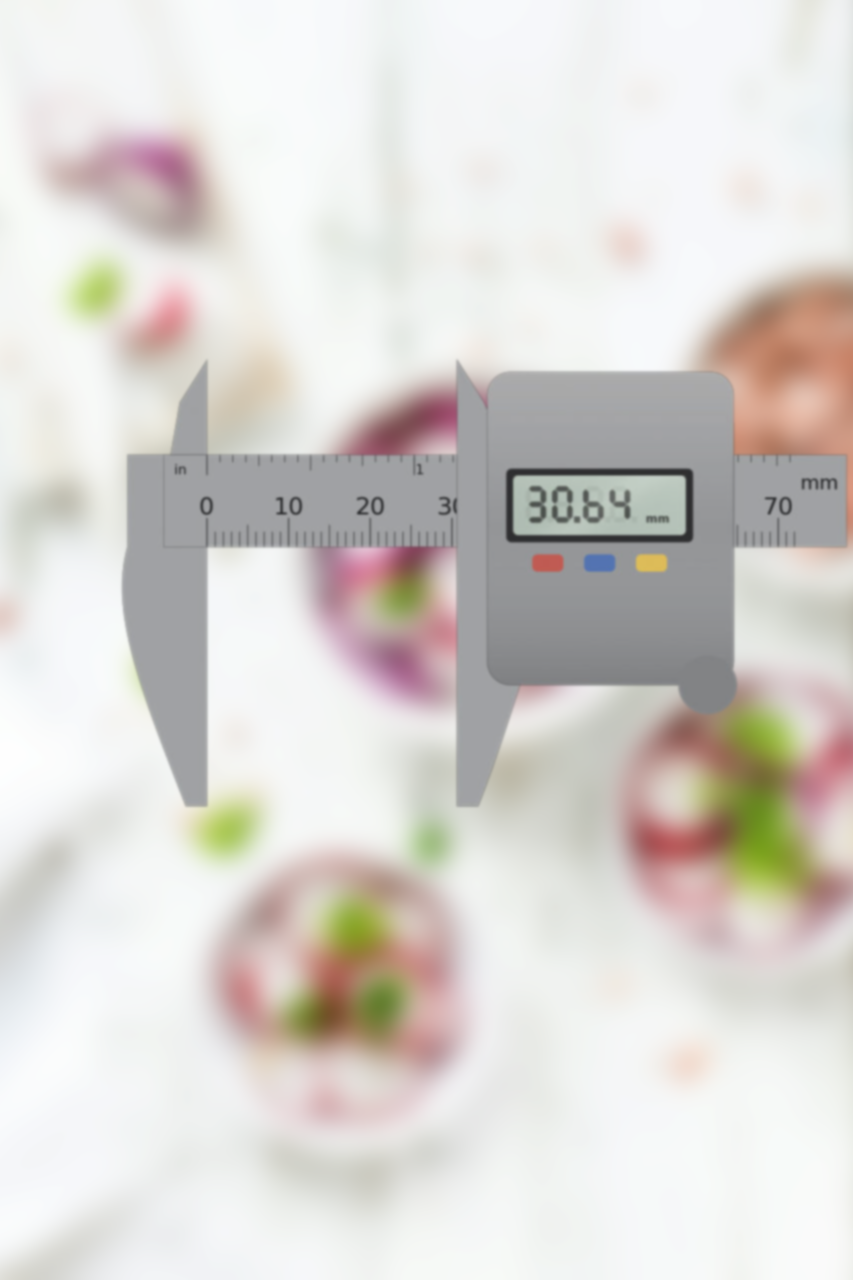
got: 30.64 mm
